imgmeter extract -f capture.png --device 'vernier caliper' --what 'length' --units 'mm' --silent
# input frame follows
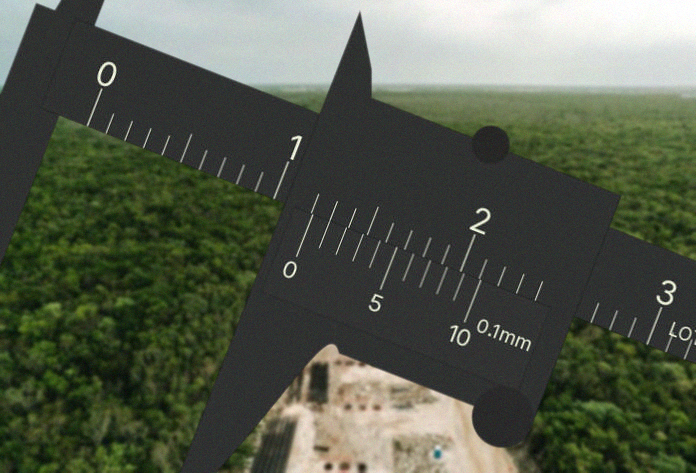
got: 12.1 mm
